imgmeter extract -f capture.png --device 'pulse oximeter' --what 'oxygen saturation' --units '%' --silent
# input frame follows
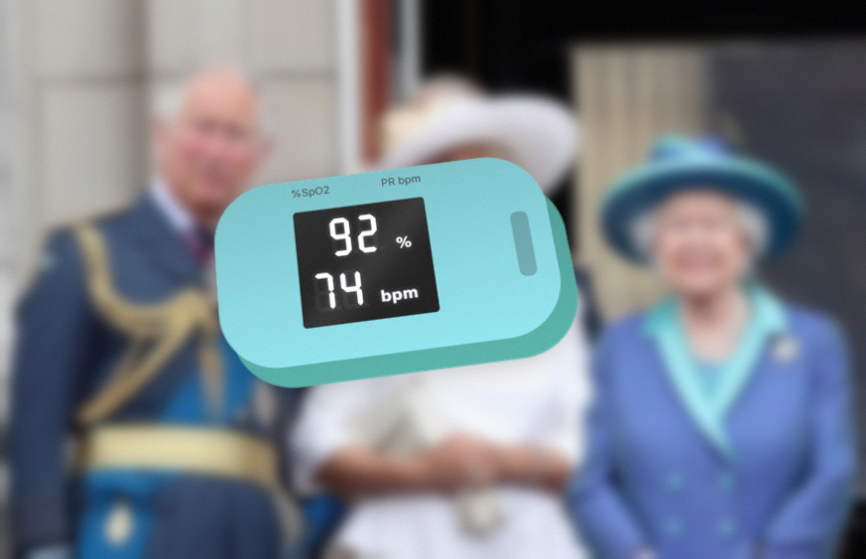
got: 92 %
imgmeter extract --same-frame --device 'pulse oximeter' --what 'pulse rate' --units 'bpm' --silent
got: 74 bpm
